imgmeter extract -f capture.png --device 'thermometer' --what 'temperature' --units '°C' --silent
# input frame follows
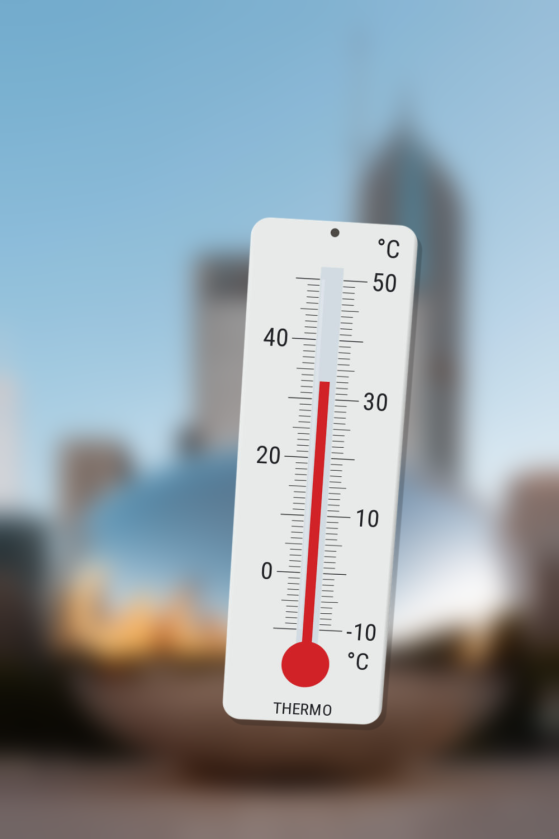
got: 33 °C
